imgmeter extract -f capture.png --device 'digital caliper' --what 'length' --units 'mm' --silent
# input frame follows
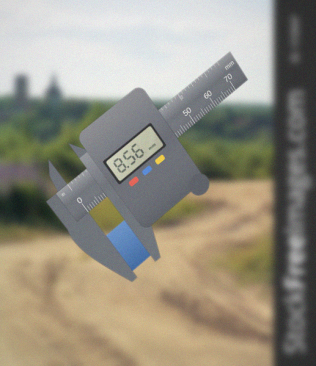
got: 8.56 mm
